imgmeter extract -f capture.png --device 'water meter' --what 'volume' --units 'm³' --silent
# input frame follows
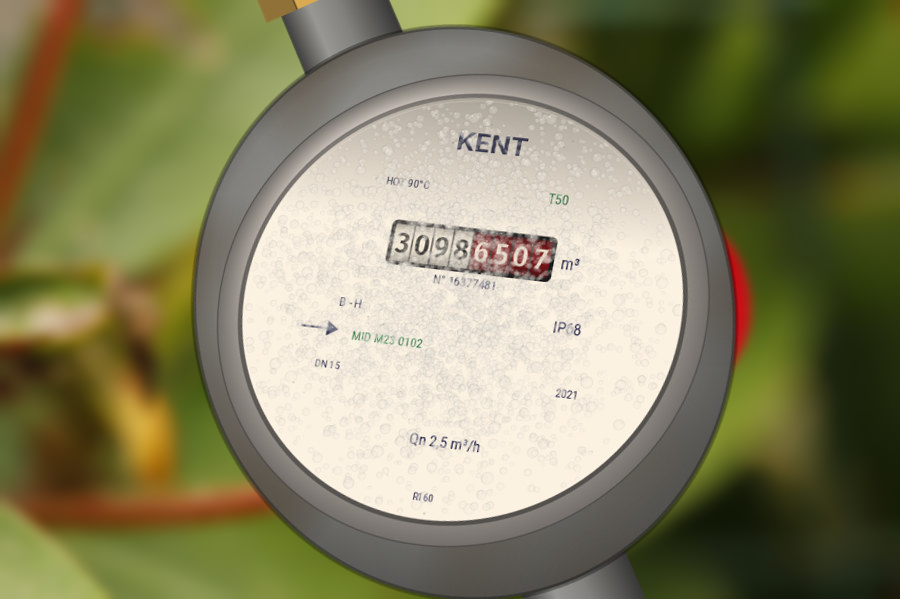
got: 3098.6507 m³
